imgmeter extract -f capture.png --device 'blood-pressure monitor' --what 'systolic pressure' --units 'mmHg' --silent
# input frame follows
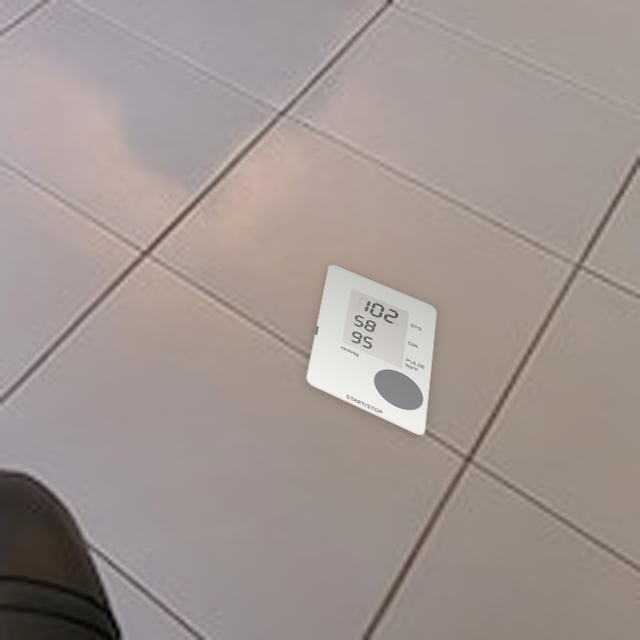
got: 102 mmHg
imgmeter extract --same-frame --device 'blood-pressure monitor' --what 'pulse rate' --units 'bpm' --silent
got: 95 bpm
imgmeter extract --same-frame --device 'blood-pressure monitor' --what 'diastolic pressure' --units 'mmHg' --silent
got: 58 mmHg
